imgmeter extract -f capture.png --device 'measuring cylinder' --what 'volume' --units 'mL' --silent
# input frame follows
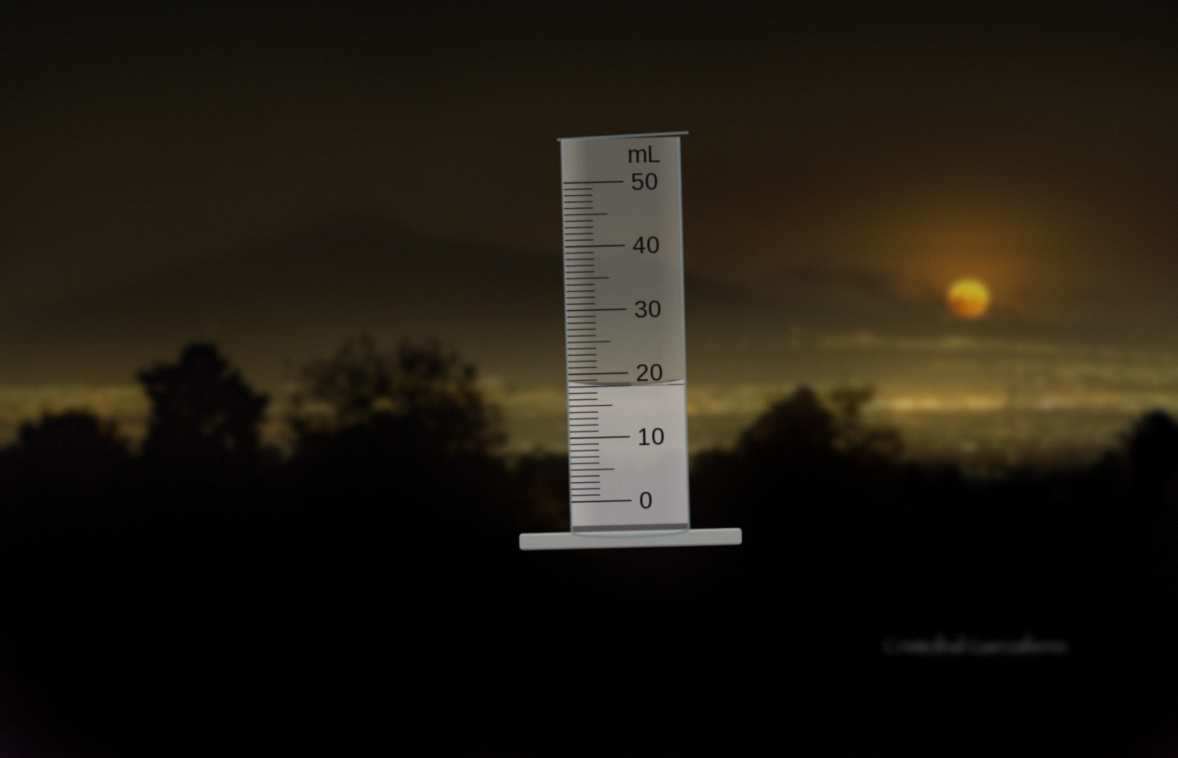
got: 18 mL
